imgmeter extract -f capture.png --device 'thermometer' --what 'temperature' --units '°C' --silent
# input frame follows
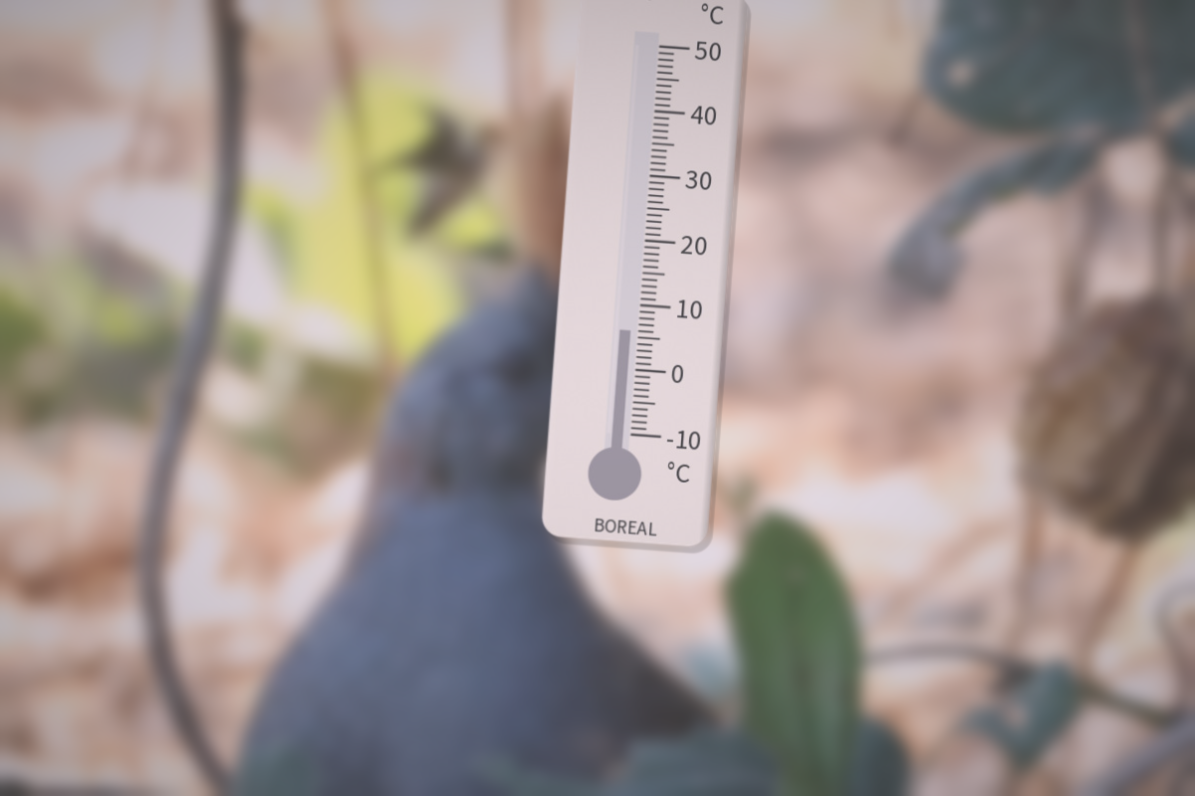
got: 6 °C
